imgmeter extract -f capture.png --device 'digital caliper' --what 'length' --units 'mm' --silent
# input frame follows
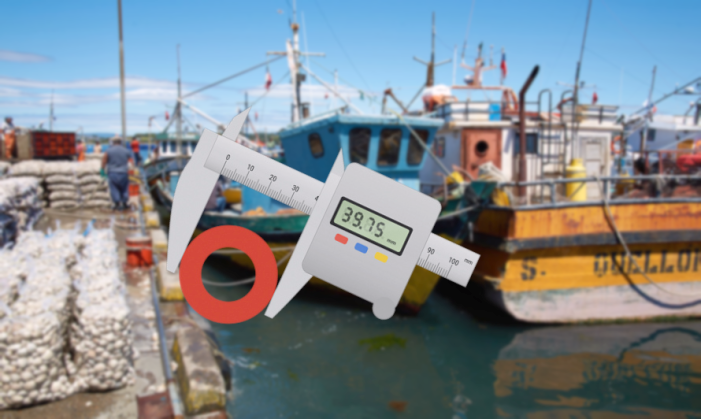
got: 39.75 mm
